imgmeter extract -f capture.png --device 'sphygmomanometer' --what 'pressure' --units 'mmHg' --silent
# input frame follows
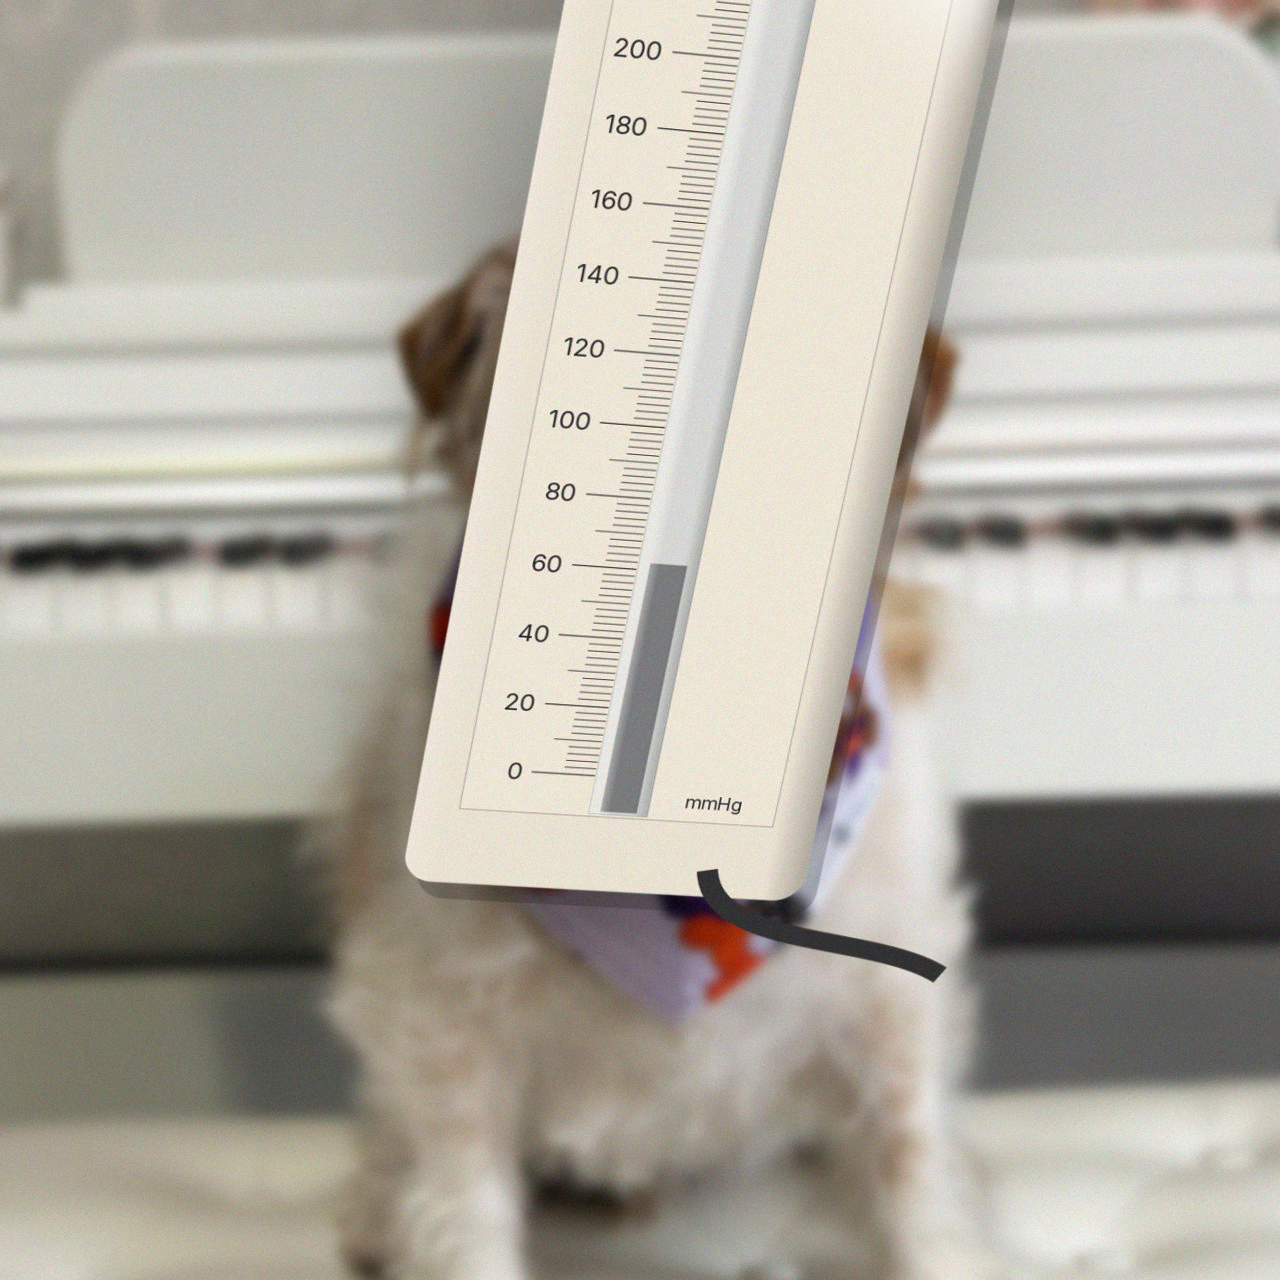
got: 62 mmHg
